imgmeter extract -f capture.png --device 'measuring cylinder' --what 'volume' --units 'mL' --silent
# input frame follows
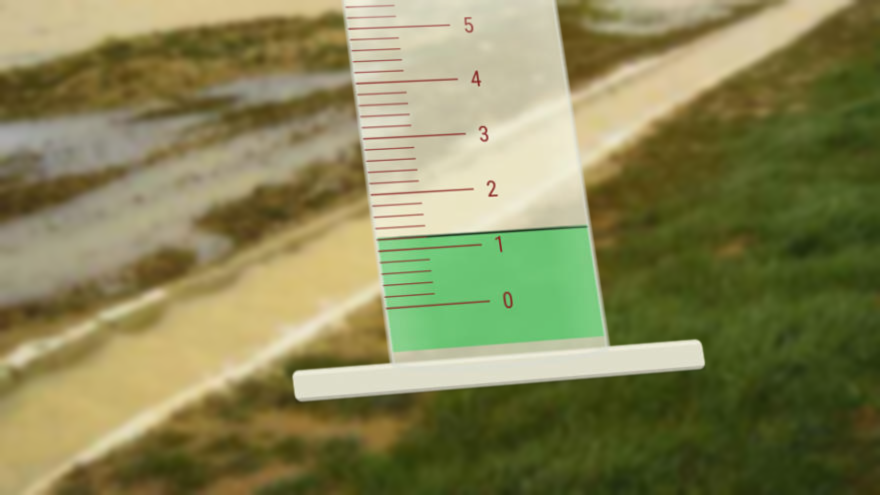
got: 1.2 mL
